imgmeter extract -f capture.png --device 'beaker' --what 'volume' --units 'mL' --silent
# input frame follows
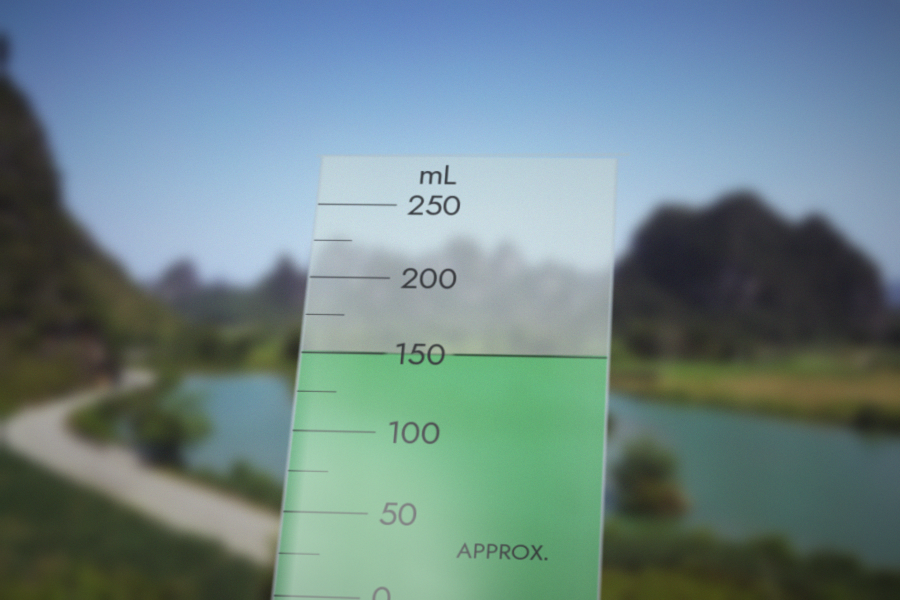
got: 150 mL
